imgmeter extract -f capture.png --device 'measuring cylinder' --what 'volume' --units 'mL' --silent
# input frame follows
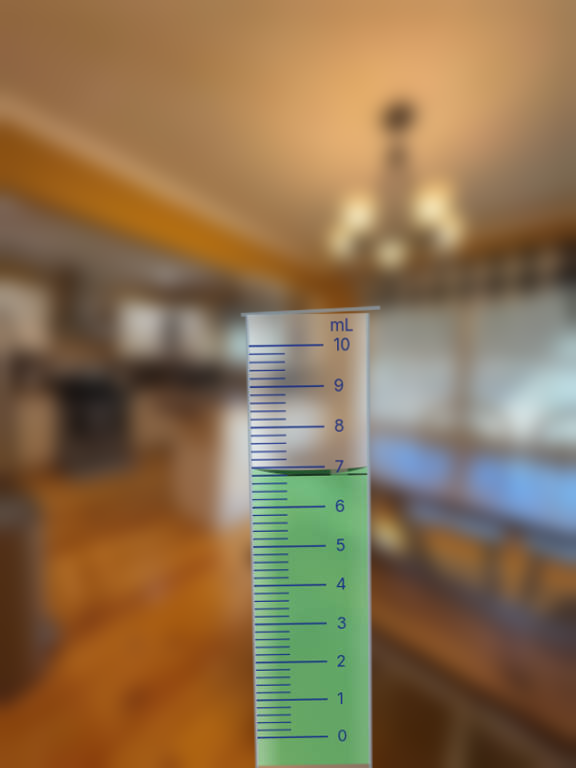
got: 6.8 mL
